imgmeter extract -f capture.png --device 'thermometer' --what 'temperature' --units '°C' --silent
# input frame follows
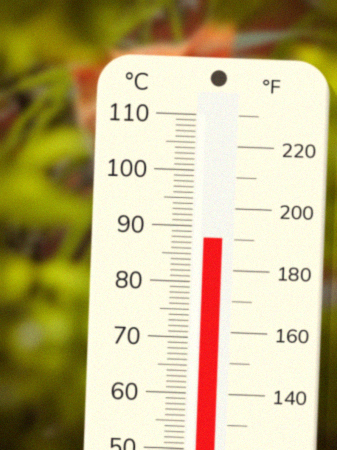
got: 88 °C
